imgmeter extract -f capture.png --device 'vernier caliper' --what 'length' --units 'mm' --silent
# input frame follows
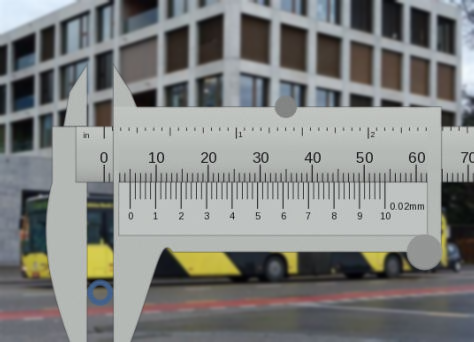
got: 5.0 mm
